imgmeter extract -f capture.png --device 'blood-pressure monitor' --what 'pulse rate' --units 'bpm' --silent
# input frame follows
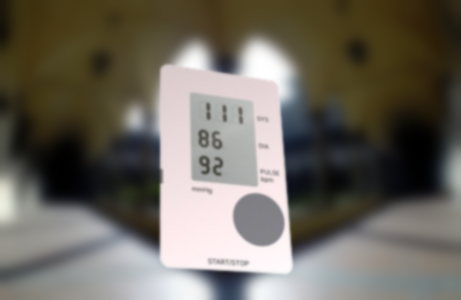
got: 92 bpm
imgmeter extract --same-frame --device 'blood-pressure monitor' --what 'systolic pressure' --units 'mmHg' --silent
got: 111 mmHg
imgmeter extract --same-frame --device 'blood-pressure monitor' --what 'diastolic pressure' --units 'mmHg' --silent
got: 86 mmHg
